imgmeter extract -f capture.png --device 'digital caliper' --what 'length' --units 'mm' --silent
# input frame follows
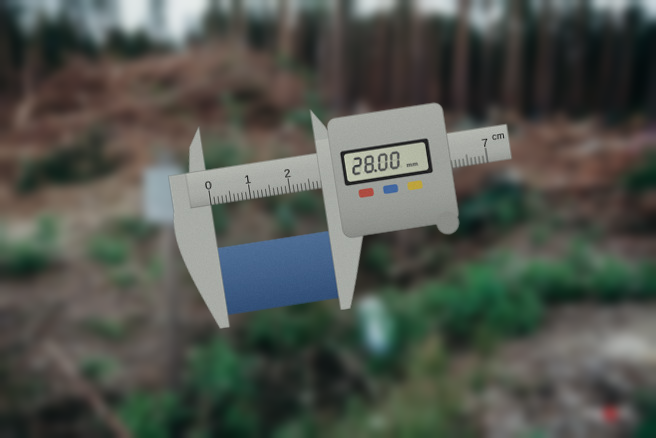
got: 28.00 mm
